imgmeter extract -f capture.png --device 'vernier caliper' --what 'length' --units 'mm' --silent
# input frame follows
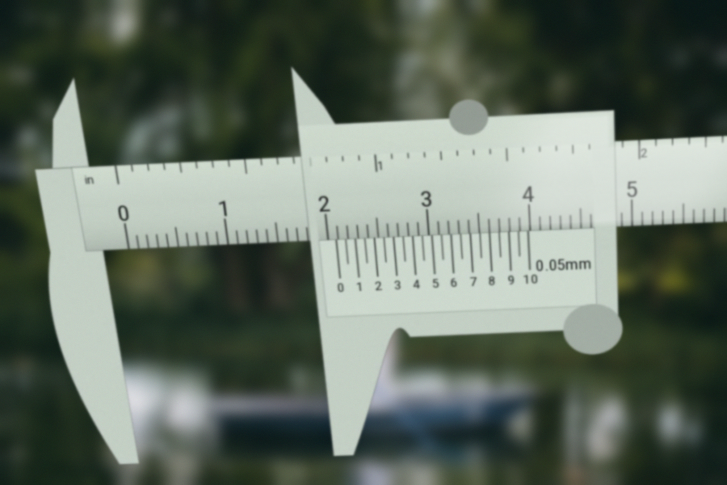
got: 20.8 mm
